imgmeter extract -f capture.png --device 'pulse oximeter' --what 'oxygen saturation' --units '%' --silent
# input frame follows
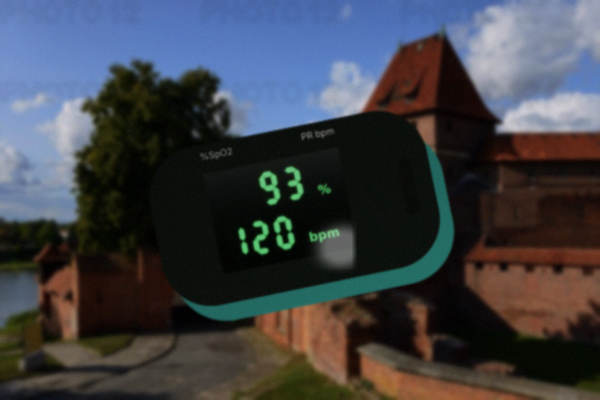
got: 93 %
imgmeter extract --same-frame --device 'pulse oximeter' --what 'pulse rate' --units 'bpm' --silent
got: 120 bpm
